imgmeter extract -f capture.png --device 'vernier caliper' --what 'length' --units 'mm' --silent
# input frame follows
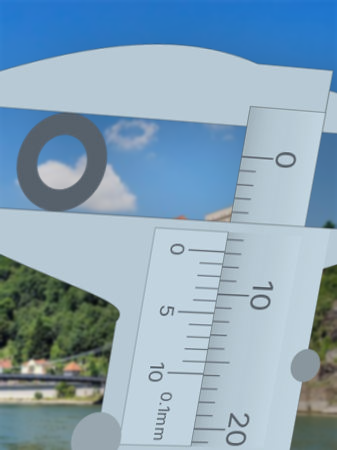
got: 6.9 mm
